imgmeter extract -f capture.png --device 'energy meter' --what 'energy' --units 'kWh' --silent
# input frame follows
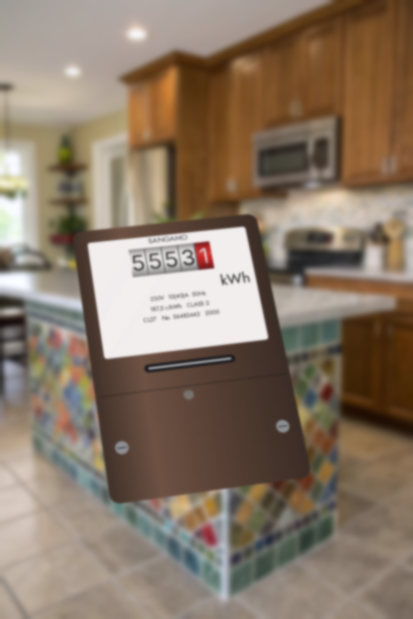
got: 5553.1 kWh
